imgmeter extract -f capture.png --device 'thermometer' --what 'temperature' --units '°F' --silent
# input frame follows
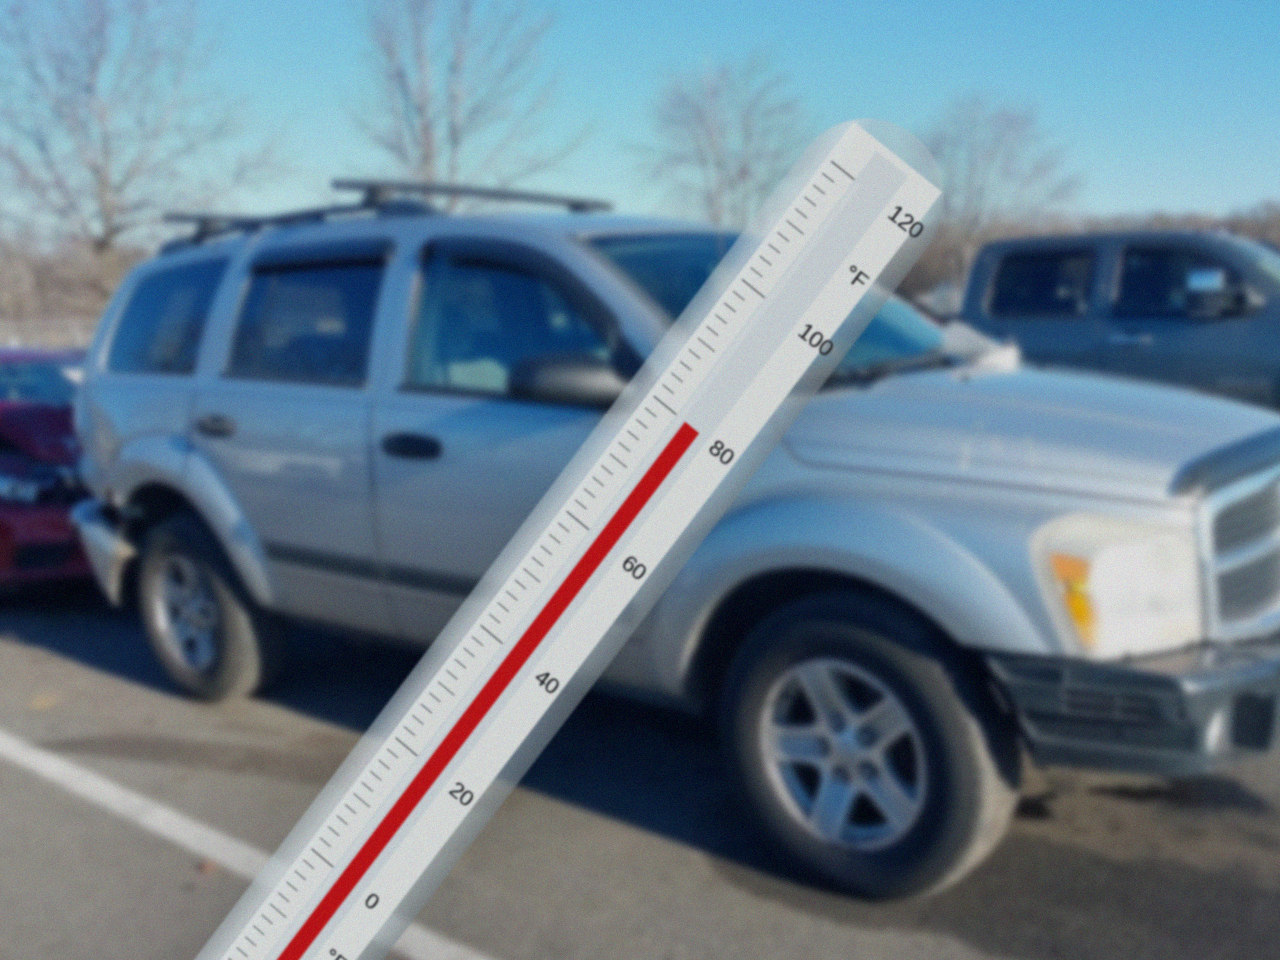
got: 80 °F
